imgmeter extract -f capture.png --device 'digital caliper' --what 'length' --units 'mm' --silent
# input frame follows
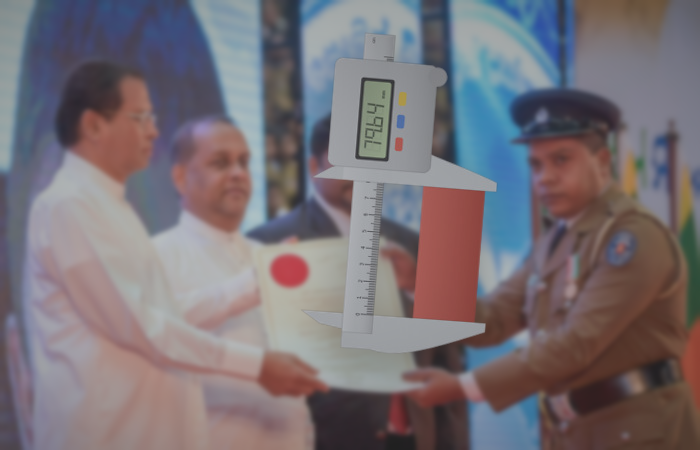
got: 79.64 mm
